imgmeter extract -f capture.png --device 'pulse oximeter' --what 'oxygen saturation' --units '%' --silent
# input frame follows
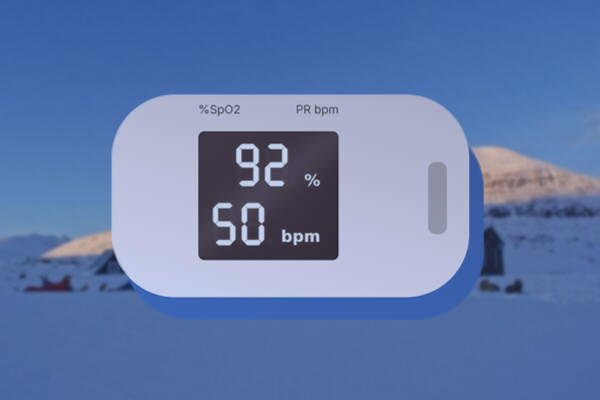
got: 92 %
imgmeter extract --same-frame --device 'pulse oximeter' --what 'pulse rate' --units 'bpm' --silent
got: 50 bpm
